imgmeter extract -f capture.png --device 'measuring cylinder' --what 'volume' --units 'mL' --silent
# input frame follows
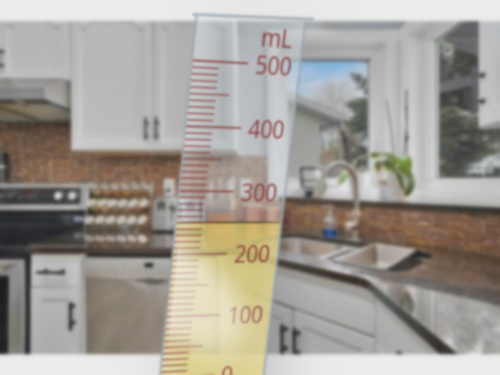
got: 250 mL
